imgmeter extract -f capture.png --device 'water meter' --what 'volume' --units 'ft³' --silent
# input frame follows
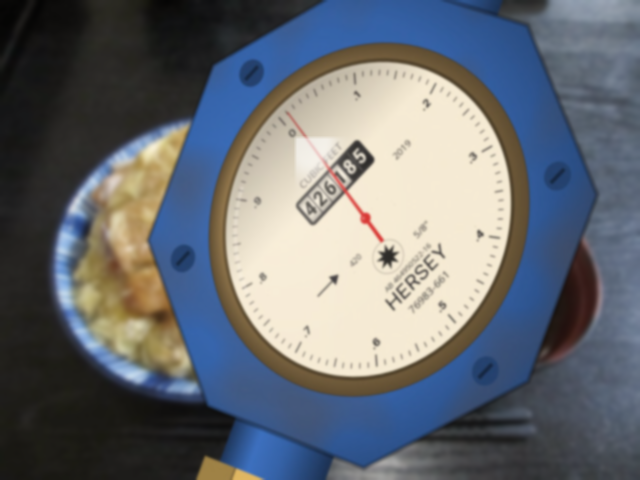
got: 426185.01 ft³
